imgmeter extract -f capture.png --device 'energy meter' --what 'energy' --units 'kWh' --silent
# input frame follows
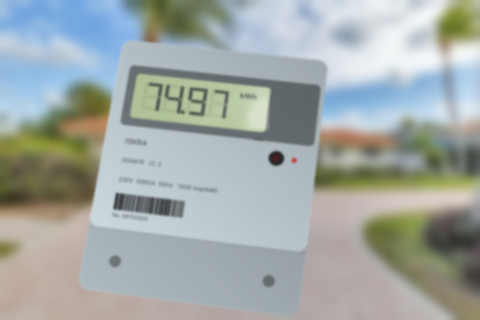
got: 74.97 kWh
